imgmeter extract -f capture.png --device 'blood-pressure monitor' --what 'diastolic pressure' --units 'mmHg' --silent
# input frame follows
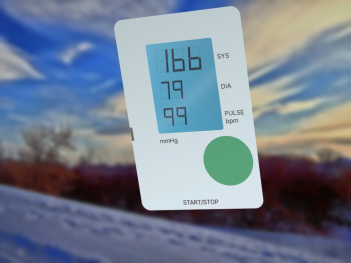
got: 79 mmHg
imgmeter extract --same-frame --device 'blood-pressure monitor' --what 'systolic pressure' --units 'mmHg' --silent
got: 166 mmHg
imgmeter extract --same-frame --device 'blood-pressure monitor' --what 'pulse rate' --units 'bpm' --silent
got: 99 bpm
